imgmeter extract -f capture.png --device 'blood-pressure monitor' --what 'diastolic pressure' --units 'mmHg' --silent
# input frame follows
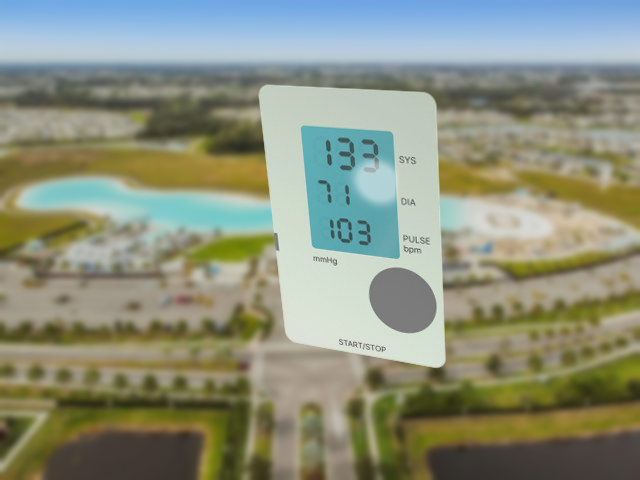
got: 71 mmHg
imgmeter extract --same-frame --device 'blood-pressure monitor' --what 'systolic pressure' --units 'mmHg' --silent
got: 133 mmHg
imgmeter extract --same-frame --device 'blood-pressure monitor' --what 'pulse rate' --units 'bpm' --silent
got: 103 bpm
